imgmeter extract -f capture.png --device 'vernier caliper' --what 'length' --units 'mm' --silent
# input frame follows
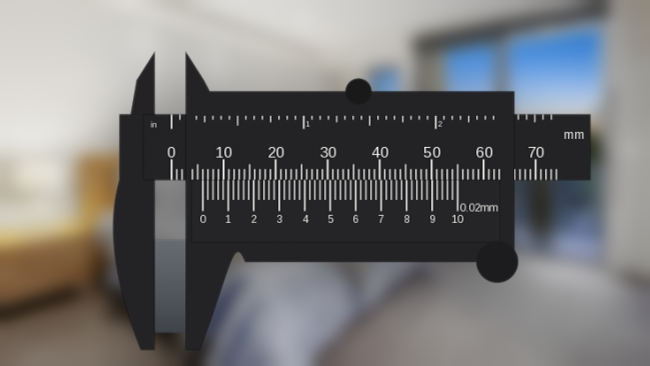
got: 6.0 mm
